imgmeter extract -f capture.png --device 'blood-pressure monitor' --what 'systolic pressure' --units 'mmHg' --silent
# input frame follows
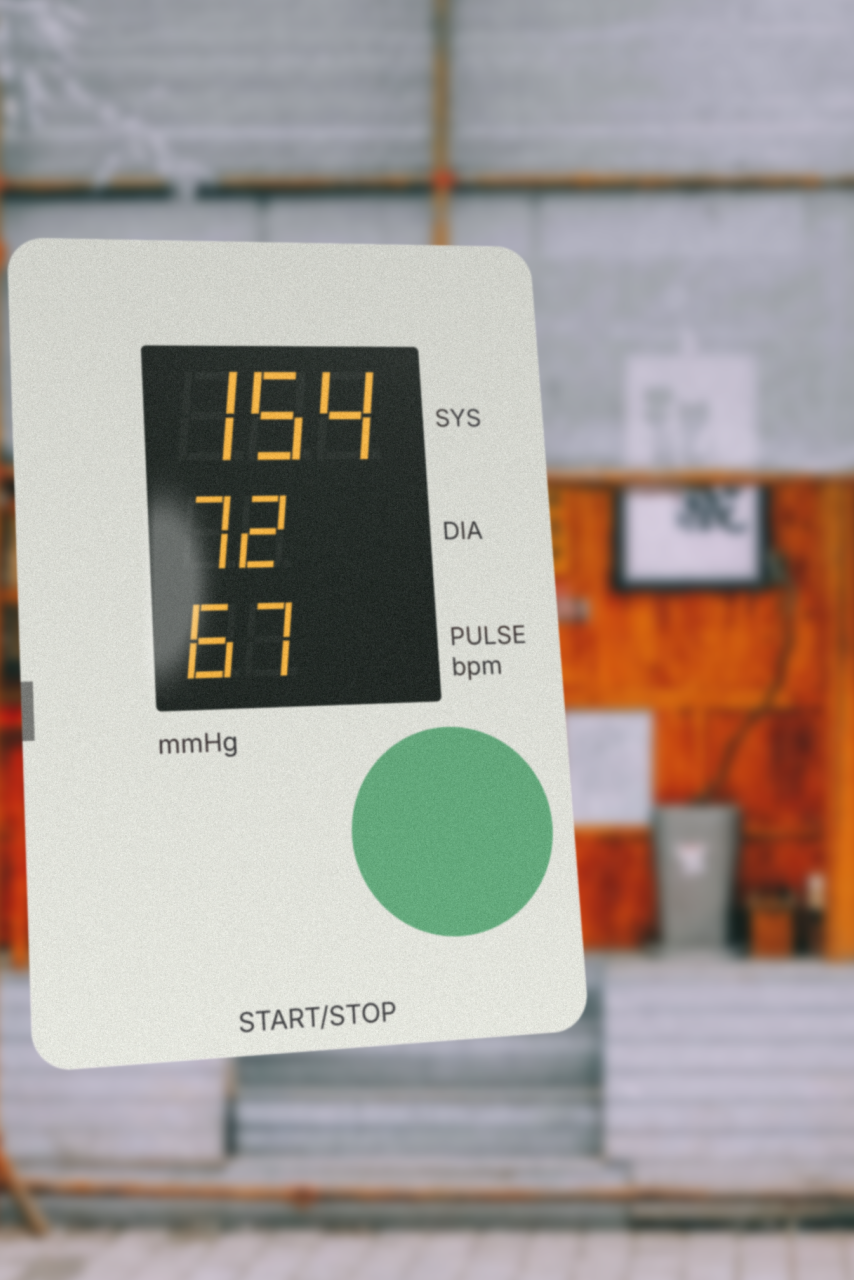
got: 154 mmHg
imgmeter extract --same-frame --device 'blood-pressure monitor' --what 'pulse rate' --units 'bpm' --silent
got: 67 bpm
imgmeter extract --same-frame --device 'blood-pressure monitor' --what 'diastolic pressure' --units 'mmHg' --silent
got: 72 mmHg
